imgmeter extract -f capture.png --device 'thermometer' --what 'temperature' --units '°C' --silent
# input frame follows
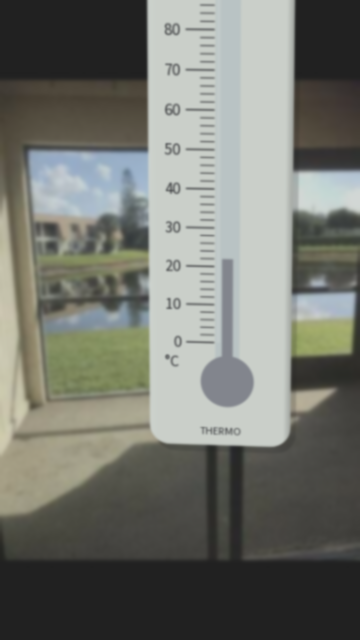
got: 22 °C
